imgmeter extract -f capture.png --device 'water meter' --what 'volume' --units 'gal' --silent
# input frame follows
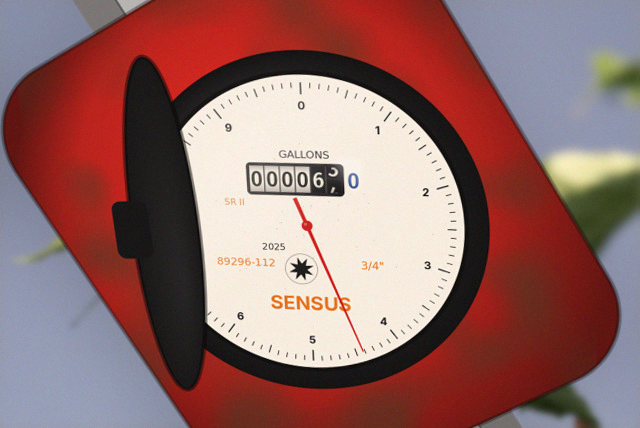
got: 634.4 gal
